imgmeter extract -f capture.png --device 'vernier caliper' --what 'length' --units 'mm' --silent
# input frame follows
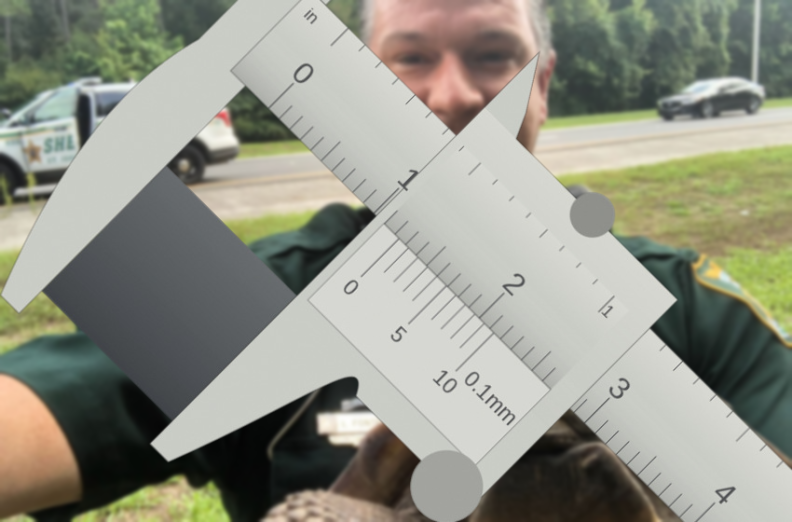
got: 12.4 mm
